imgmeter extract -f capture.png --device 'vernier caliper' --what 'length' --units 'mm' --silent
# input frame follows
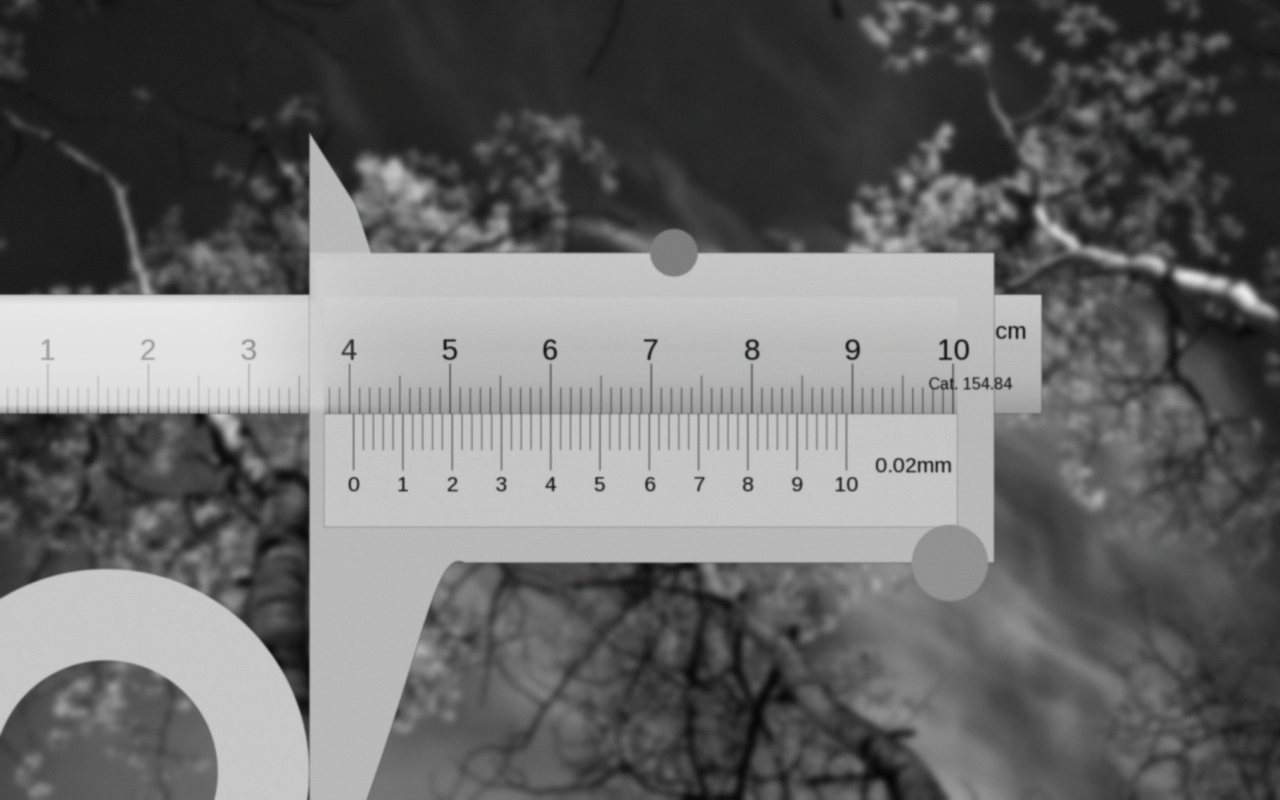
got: 40.4 mm
